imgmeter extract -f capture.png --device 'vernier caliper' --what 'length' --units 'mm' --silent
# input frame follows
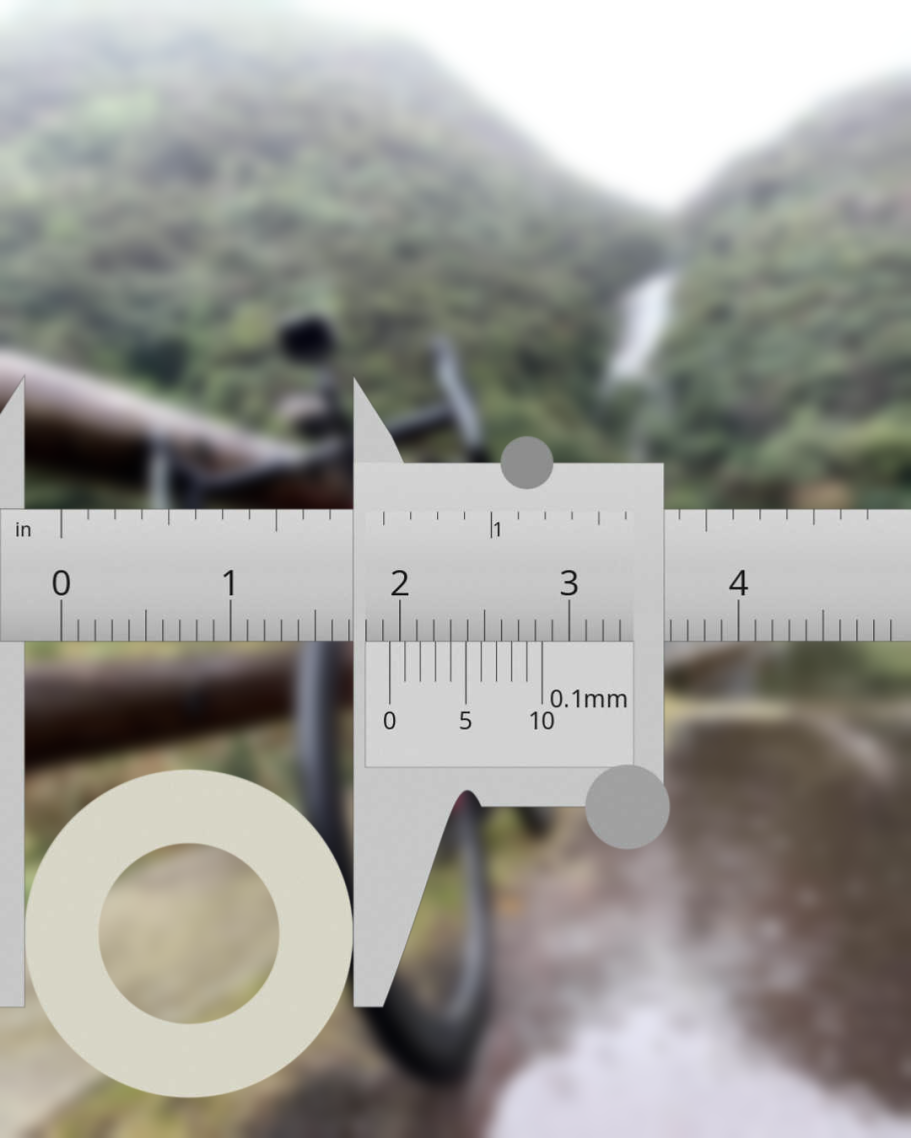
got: 19.4 mm
